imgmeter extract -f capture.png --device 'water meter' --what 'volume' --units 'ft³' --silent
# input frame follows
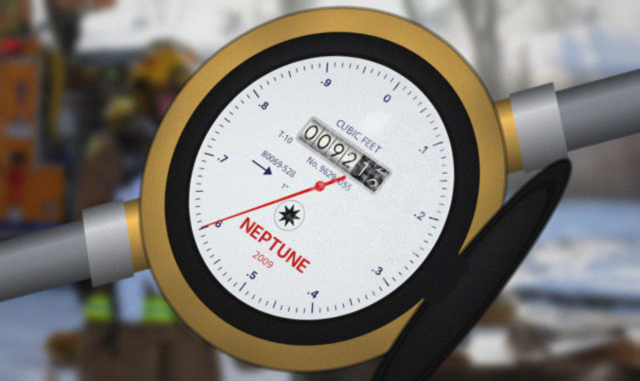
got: 9212.60 ft³
